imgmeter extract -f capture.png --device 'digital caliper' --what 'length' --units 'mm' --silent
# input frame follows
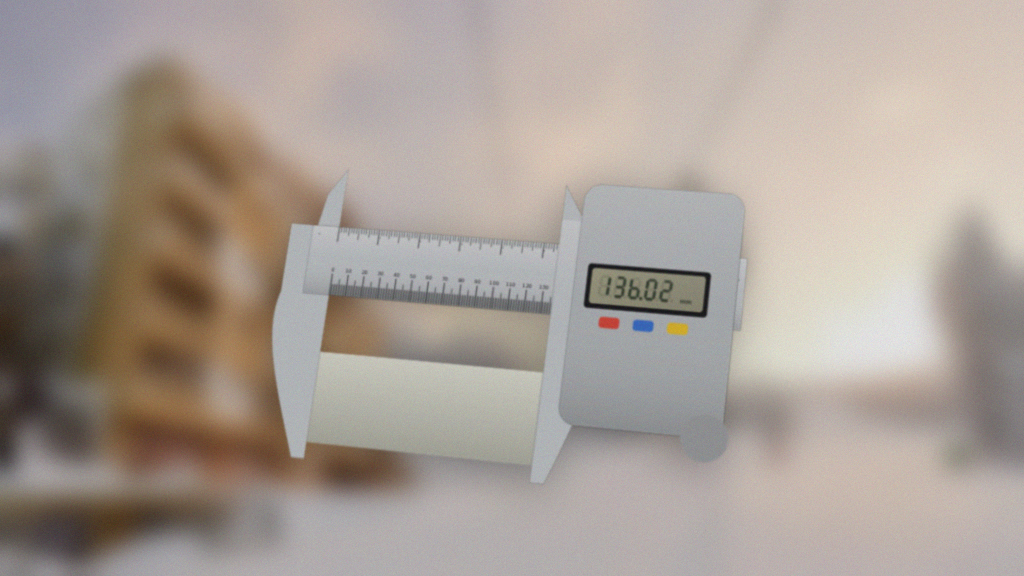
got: 136.02 mm
